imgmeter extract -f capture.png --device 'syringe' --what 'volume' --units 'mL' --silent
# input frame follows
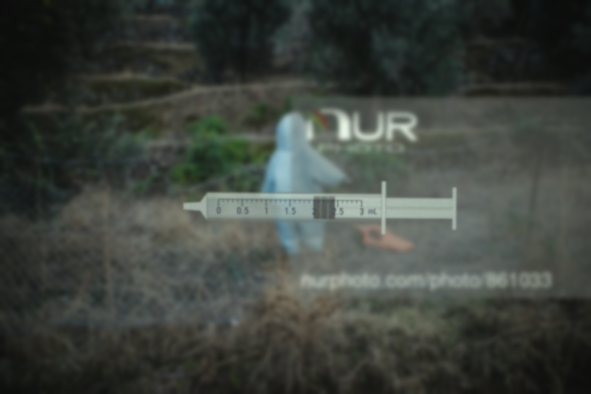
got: 2 mL
